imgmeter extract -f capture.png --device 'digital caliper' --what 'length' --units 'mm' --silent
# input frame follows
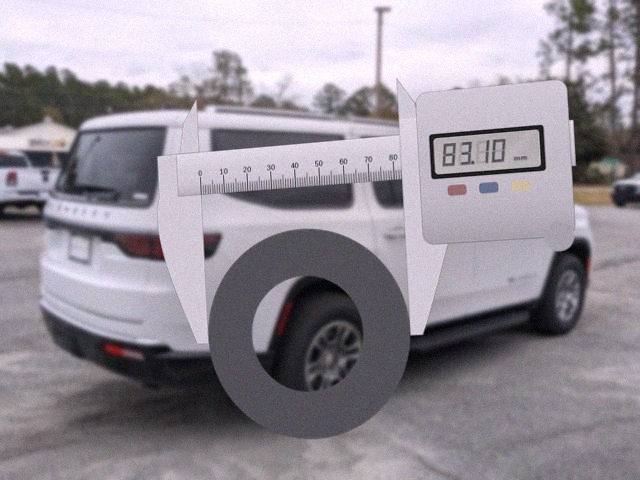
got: 83.10 mm
